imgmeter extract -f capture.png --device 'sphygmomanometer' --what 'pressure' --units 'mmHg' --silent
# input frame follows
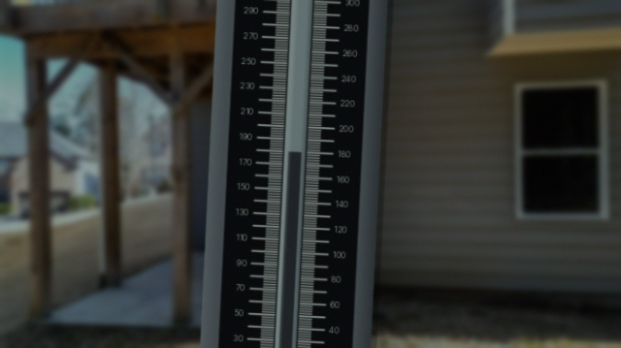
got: 180 mmHg
